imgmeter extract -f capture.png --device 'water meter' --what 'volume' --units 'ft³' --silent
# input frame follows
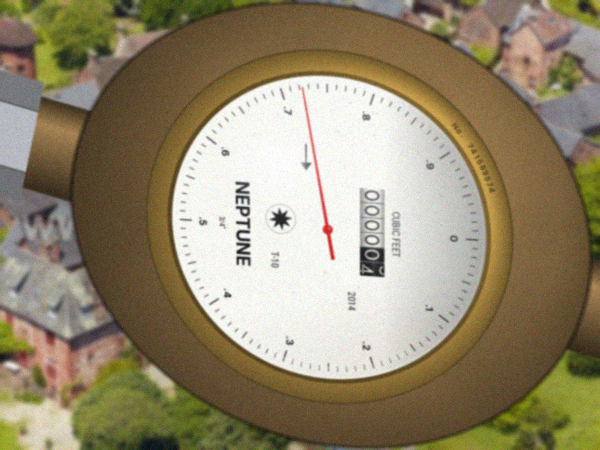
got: 3.72 ft³
